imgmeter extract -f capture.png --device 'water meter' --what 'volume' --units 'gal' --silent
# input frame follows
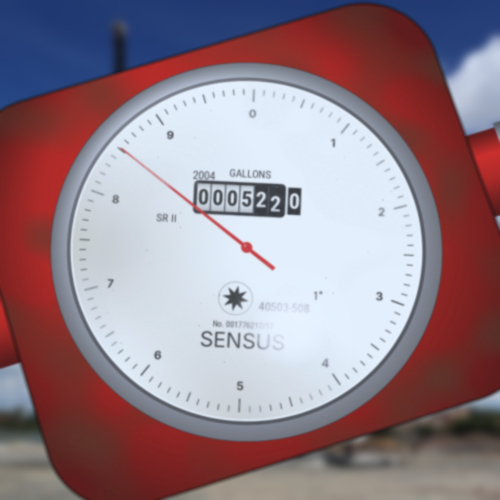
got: 5218.5 gal
